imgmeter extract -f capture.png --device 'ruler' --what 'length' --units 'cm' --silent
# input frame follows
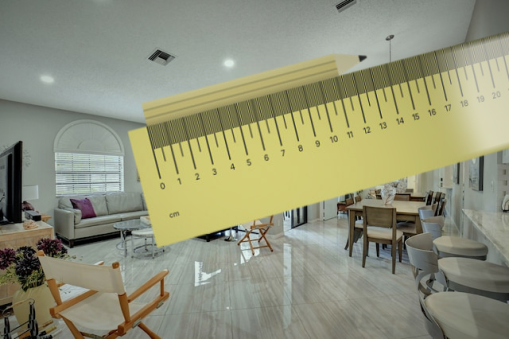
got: 13 cm
